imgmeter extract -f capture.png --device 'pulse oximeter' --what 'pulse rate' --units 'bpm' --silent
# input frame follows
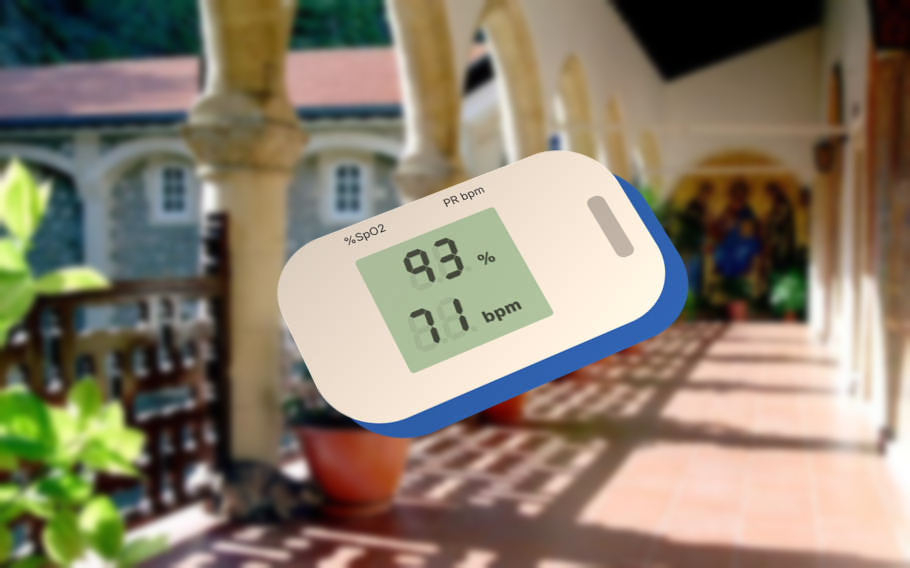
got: 71 bpm
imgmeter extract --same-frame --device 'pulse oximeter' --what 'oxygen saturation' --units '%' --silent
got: 93 %
